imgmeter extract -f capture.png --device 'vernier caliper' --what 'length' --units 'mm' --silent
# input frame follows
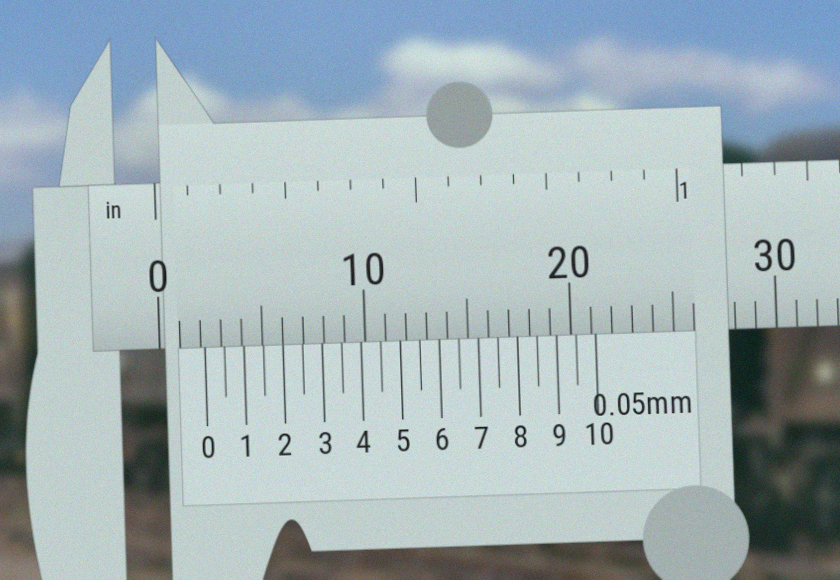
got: 2.2 mm
